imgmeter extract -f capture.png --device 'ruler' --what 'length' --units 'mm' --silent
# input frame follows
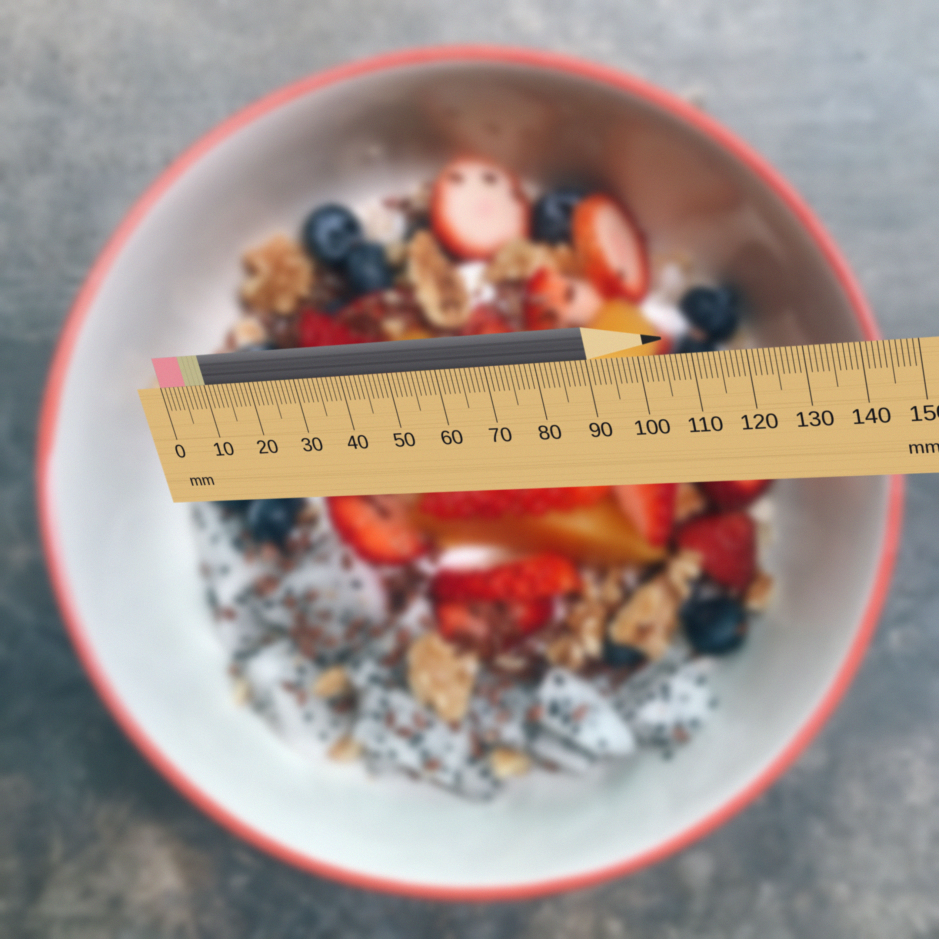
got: 105 mm
